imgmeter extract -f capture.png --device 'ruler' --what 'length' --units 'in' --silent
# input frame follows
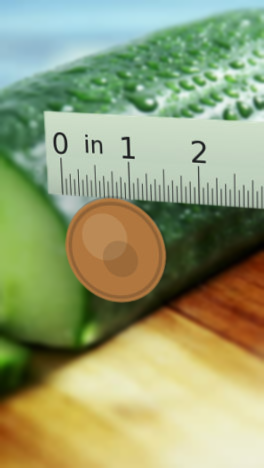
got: 1.5 in
